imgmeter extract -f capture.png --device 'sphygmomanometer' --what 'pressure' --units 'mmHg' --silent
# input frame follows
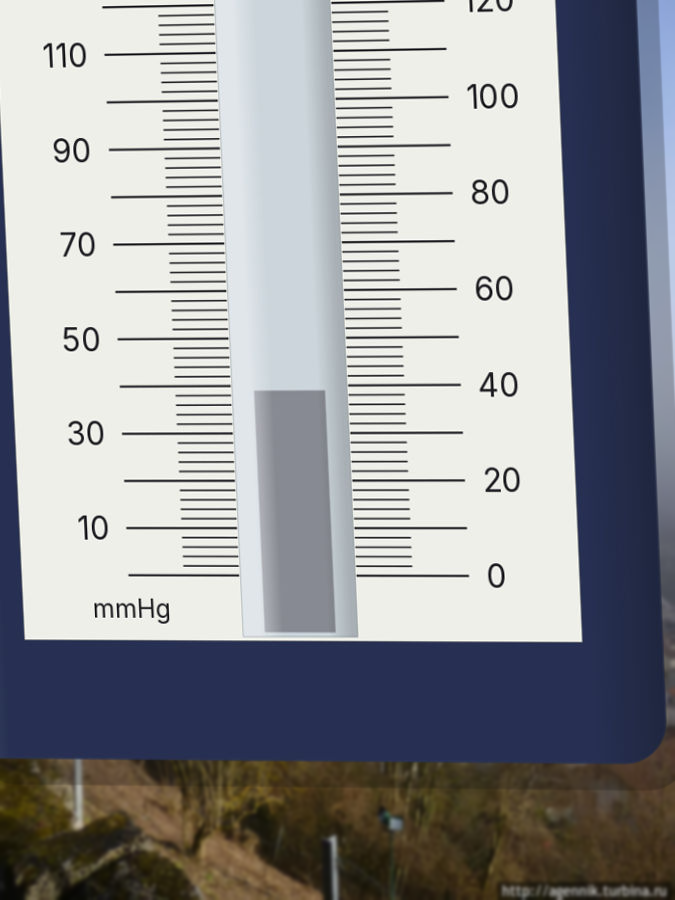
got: 39 mmHg
